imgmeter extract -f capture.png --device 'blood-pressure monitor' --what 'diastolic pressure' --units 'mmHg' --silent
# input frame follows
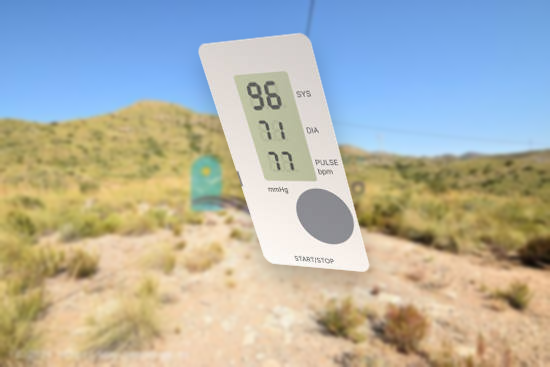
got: 71 mmHg
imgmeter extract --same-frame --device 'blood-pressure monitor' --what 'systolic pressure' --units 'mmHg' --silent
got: 96 mmHg
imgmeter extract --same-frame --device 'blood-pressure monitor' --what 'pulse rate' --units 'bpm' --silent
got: 77 bpm
